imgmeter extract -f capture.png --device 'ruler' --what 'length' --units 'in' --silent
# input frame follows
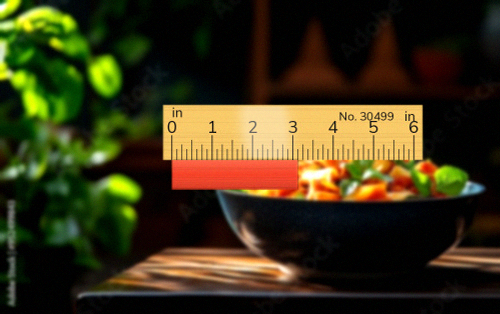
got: 3.125 in
